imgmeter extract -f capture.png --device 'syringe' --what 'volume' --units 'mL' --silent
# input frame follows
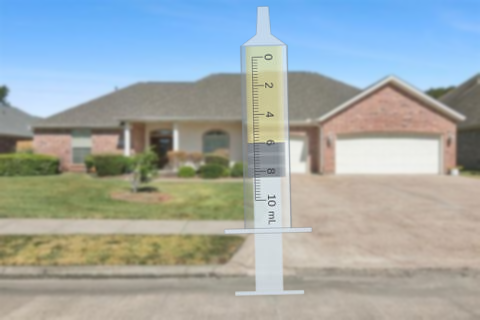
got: 6 mL
